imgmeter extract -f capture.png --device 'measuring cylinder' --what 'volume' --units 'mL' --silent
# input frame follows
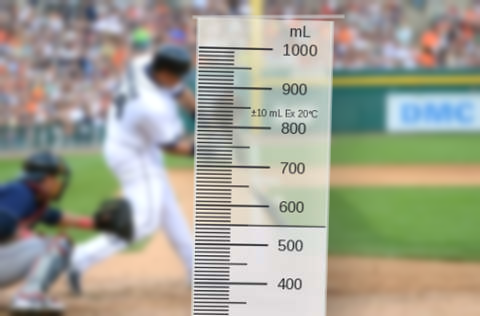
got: 550 mL
